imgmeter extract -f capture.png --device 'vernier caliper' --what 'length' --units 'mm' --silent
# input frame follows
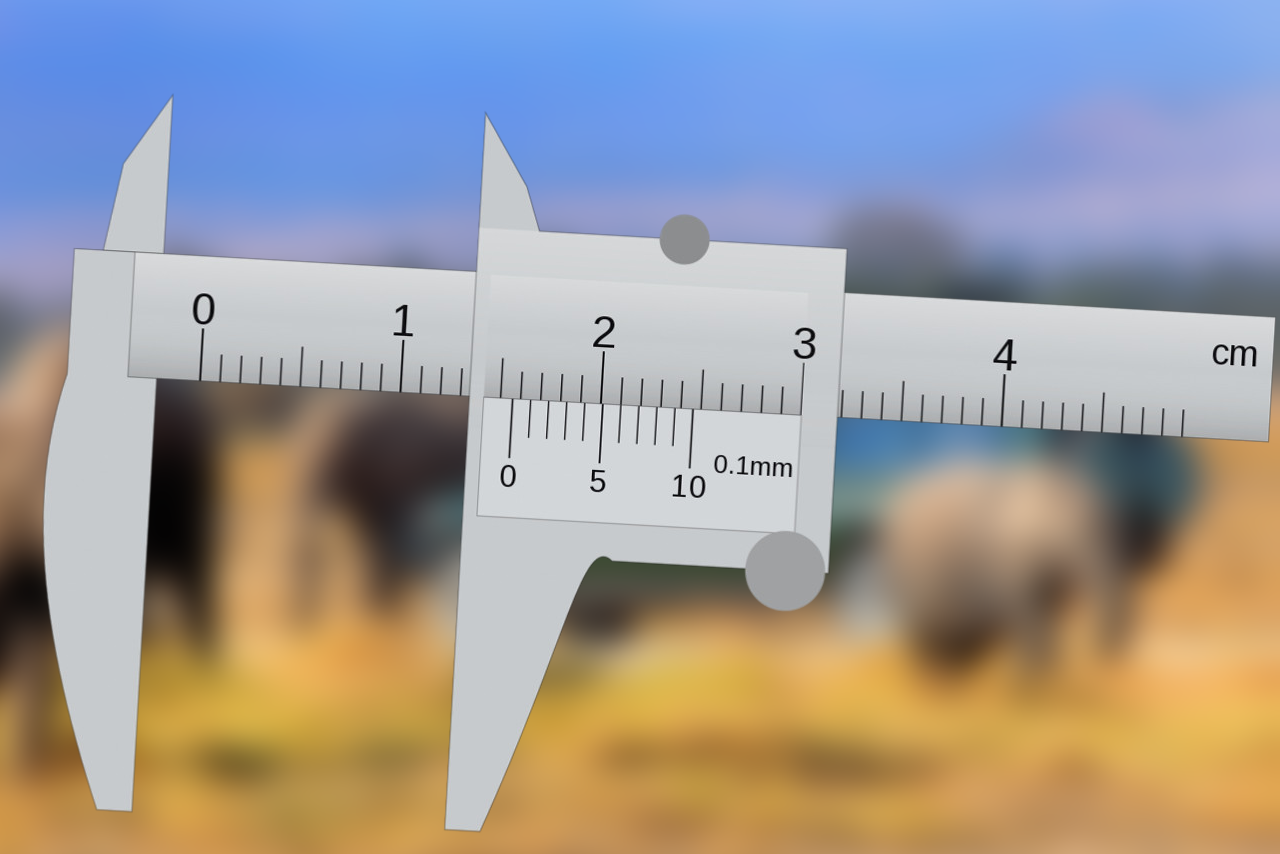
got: 15.6 mm
